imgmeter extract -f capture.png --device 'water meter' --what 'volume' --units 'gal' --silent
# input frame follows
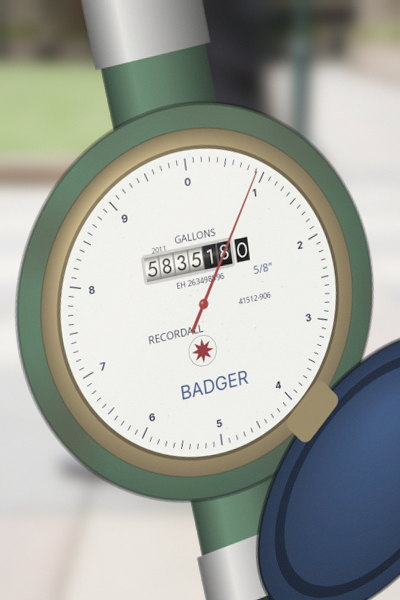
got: 5835180.9 gal
